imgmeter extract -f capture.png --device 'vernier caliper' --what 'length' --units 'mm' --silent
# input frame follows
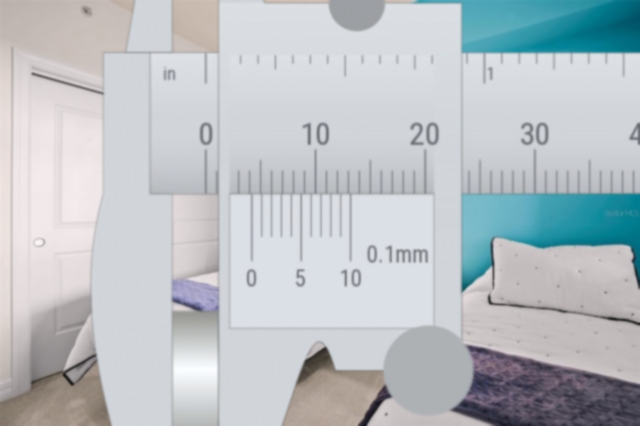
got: 4.2 mm
